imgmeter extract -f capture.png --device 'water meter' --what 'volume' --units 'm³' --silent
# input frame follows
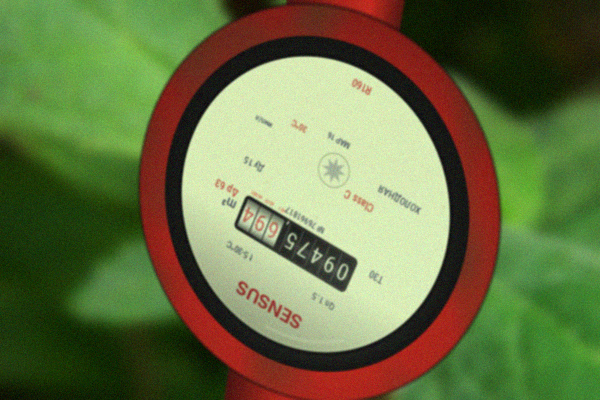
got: 9475.694 m³
